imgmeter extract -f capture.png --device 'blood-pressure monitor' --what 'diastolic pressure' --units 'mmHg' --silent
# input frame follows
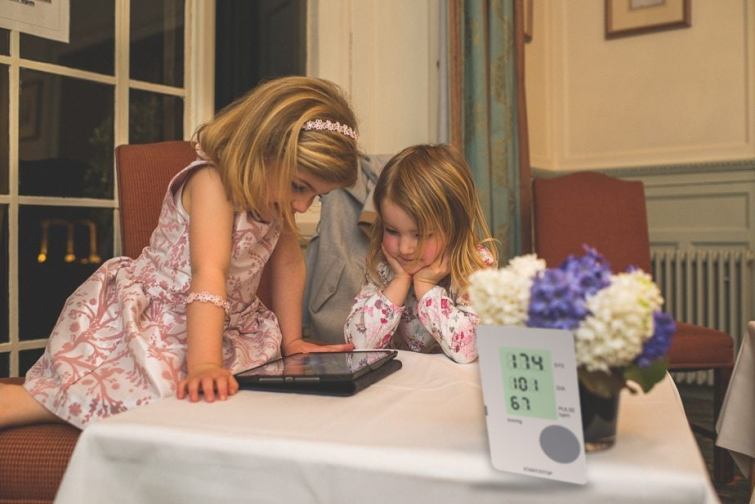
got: 101 mmHg
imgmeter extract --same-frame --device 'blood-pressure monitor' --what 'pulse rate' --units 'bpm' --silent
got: 67 bpm
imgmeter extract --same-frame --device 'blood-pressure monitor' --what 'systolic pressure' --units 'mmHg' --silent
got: 174 mmHg
